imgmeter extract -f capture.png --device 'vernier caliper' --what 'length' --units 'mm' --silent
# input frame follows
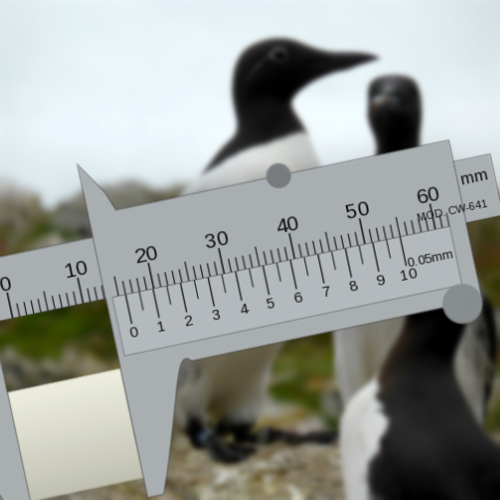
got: 16.0 mm
